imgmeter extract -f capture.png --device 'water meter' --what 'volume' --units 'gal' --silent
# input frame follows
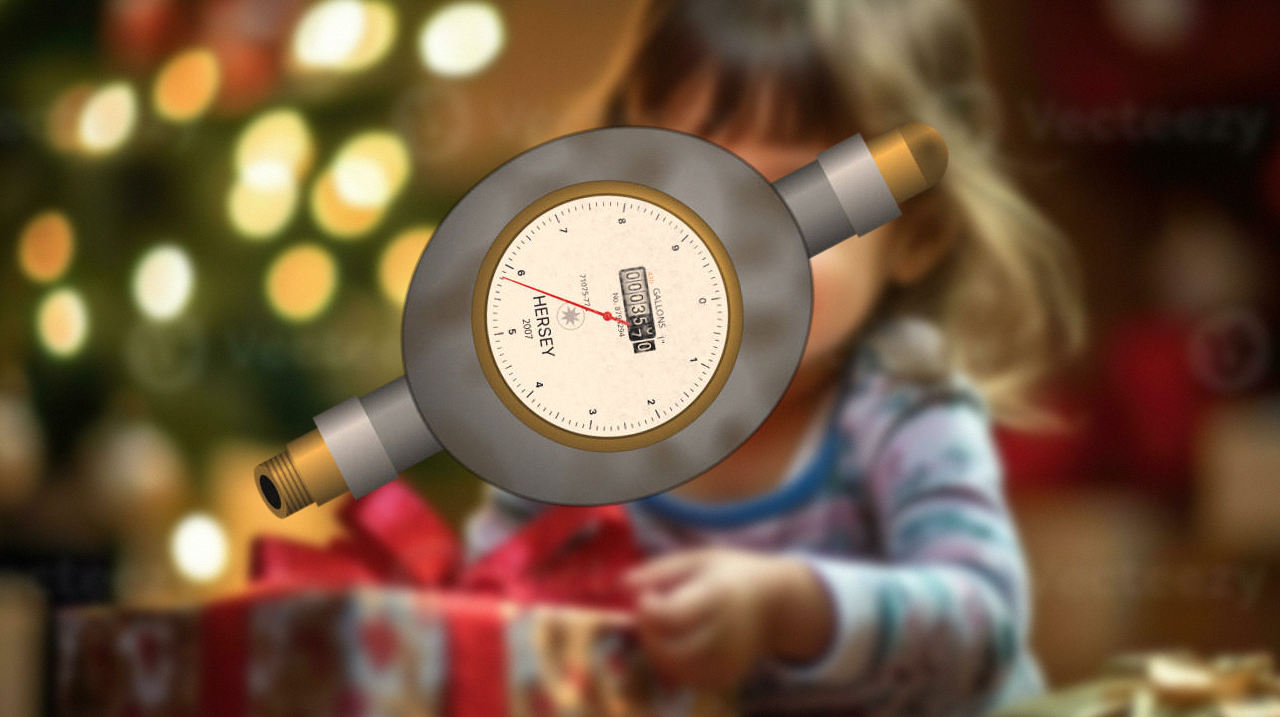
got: 3565.8 gal
